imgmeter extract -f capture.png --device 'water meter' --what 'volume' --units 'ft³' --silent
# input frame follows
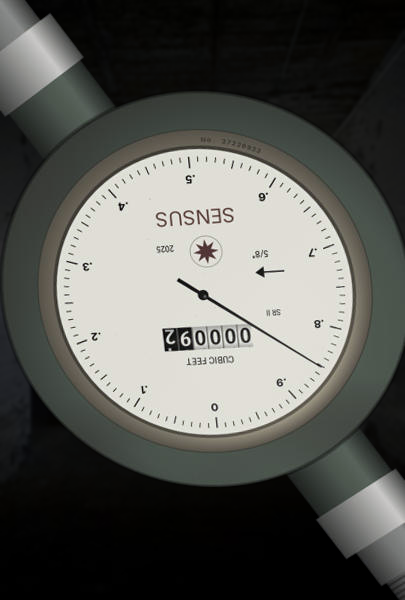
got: 91.85 ft³
